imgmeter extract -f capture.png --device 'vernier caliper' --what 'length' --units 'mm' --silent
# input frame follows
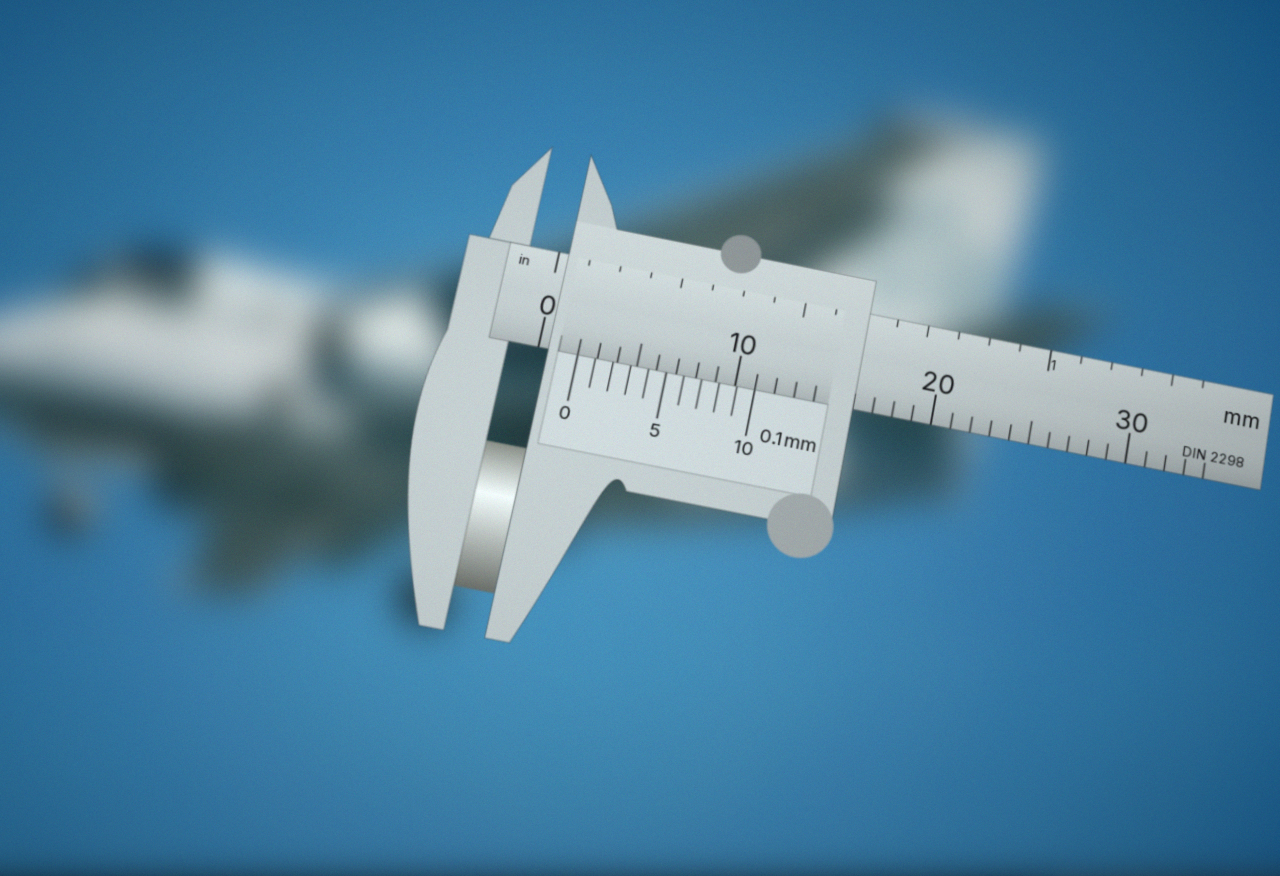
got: 2.0 mm
